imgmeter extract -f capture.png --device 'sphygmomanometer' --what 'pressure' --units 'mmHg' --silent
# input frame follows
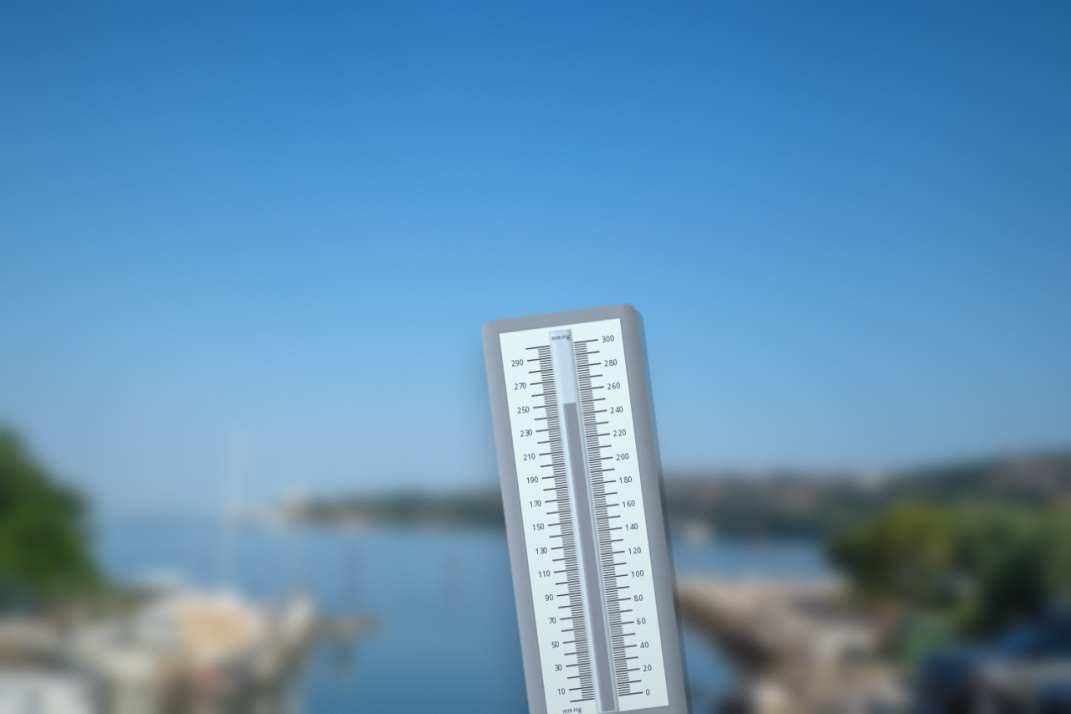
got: 250 mmHg
